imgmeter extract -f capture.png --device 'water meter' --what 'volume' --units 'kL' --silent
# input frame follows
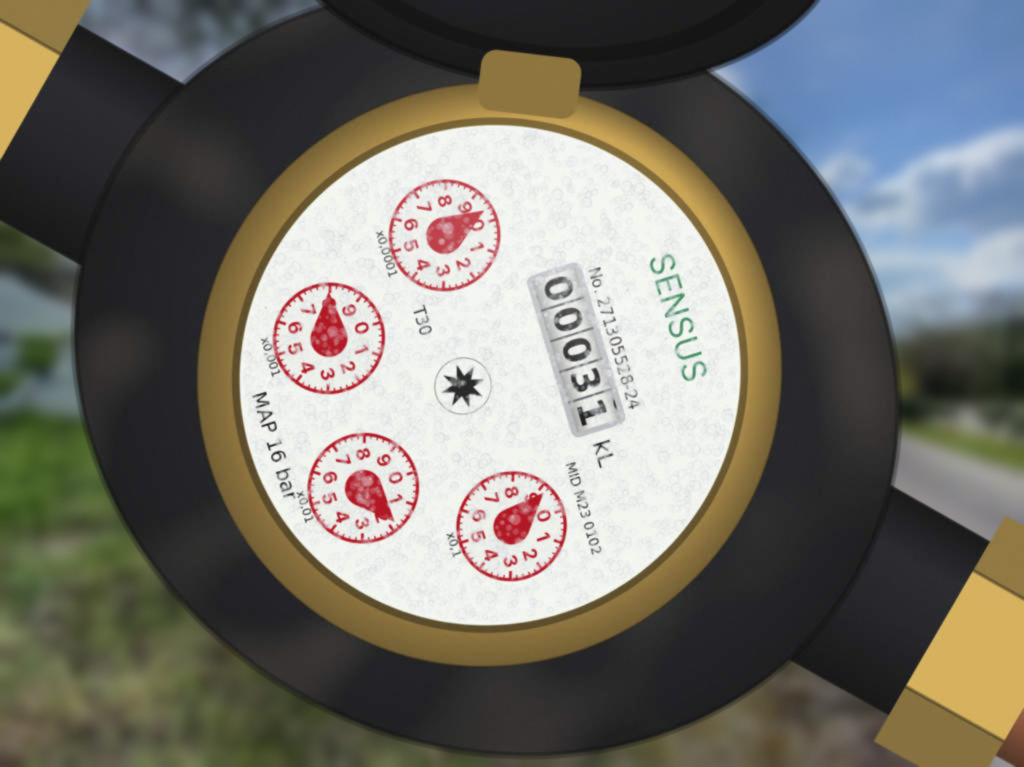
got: 30.9179 kL
